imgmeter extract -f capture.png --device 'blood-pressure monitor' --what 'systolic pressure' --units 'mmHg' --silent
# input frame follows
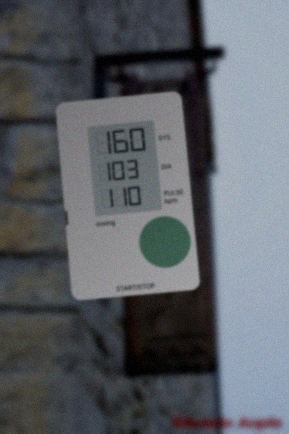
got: 160 mmHg
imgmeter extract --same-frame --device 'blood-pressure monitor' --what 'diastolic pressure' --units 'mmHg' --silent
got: 103 mmHg
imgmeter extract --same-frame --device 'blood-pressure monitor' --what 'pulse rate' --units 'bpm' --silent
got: 110 bpm
